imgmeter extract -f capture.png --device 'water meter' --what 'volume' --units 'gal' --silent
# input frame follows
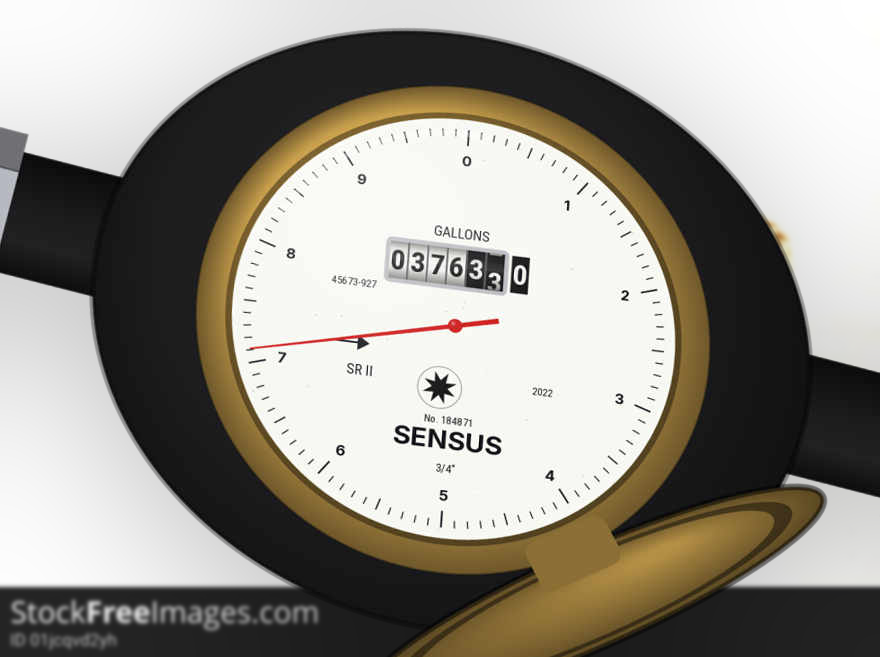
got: 376327.1 gal
